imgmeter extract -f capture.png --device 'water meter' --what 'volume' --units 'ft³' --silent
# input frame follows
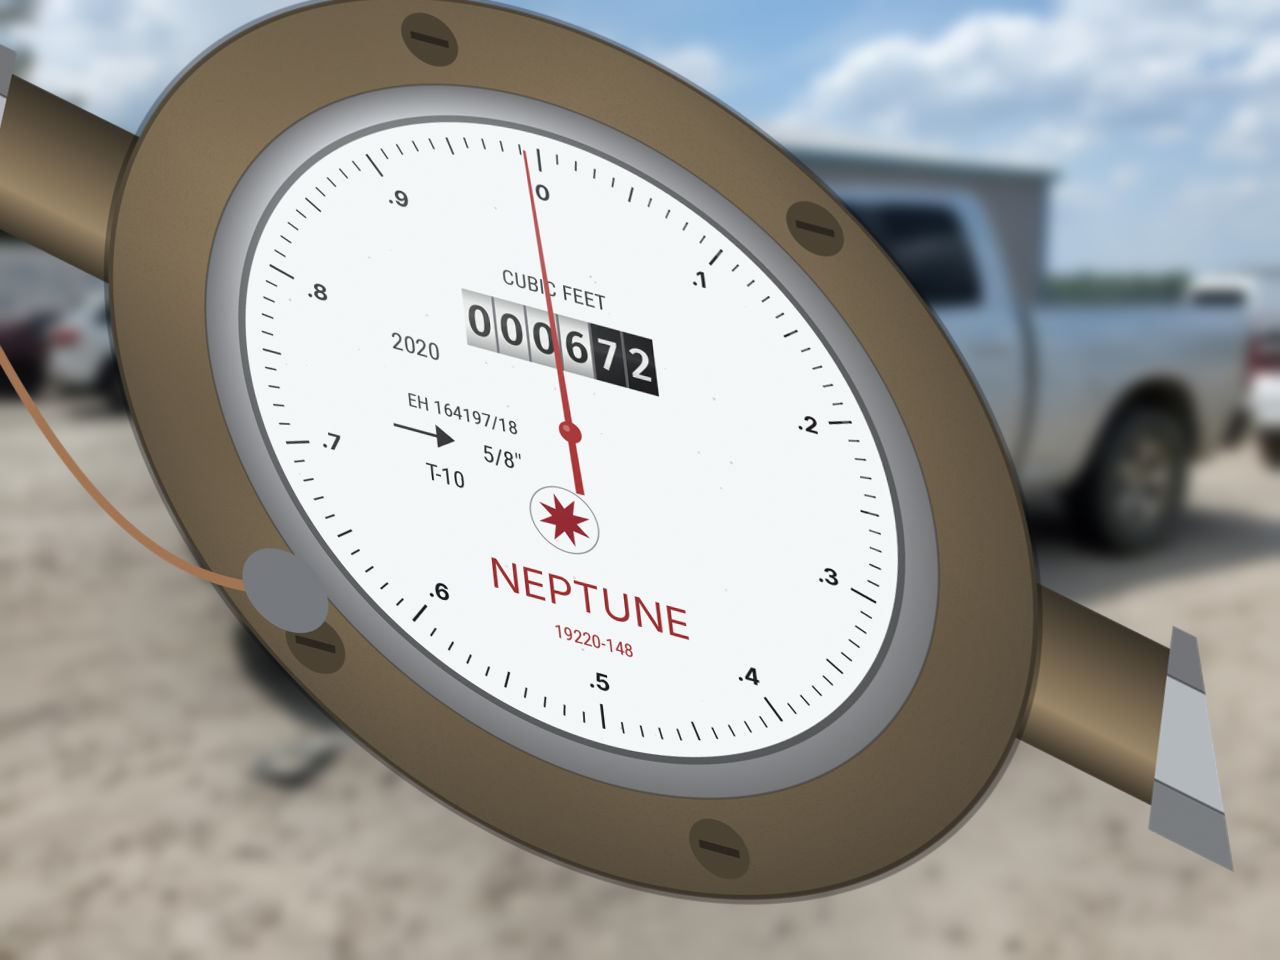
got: 671.99 ft³
